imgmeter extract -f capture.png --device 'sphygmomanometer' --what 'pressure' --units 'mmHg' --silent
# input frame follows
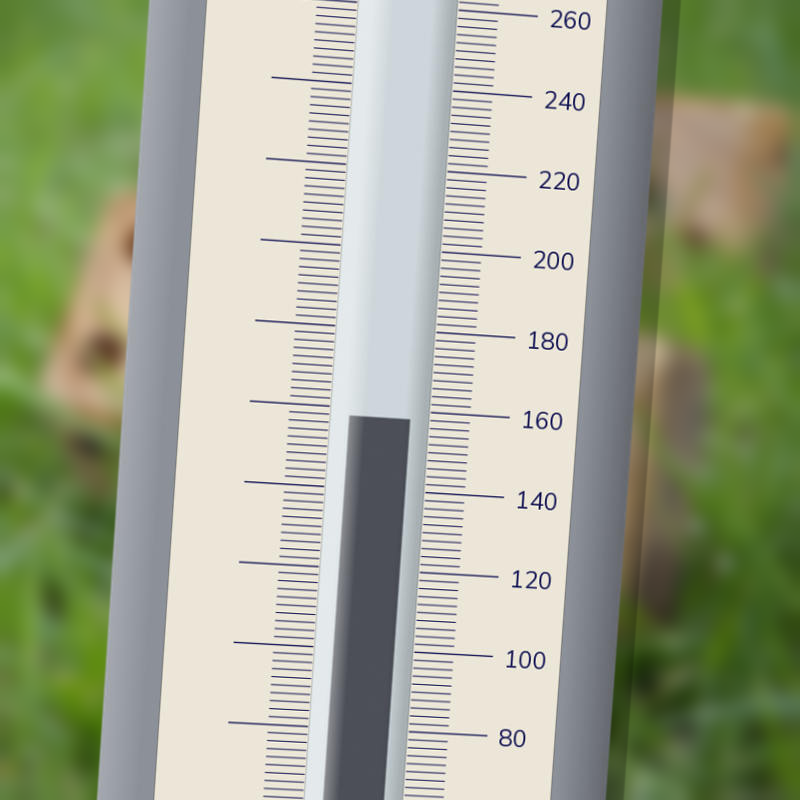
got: 158 mmHg
